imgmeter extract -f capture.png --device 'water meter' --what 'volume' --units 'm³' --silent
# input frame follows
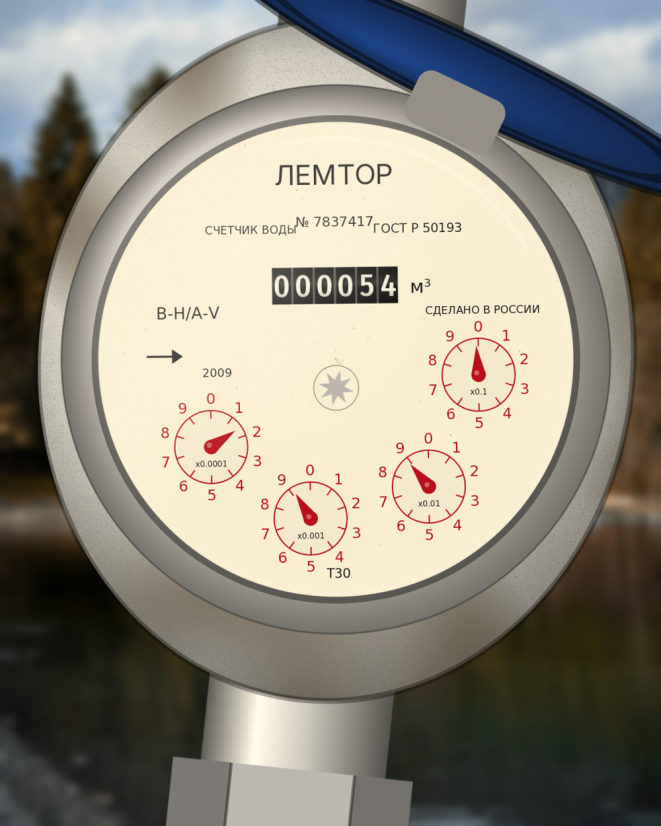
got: 53.9891 m³
